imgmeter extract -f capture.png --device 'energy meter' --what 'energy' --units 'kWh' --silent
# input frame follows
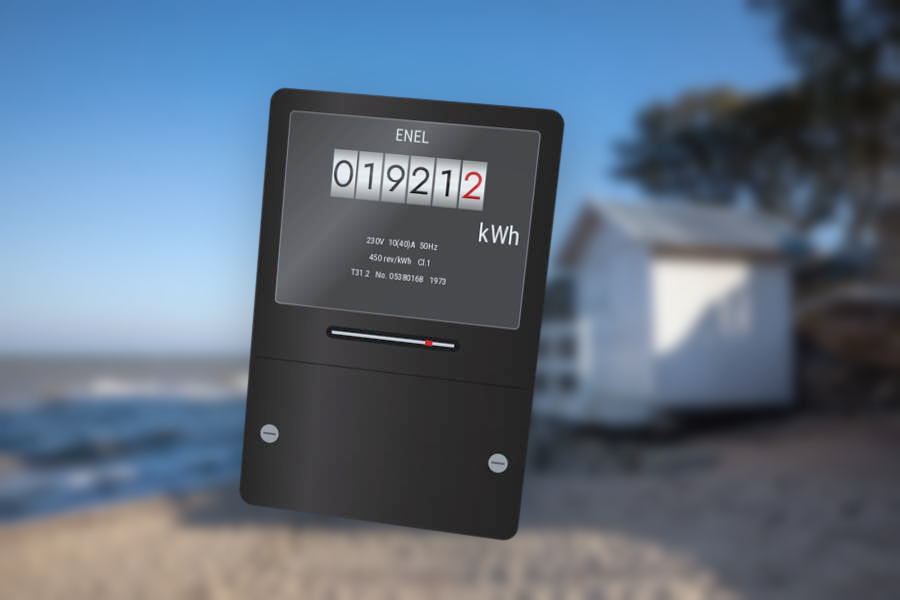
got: 1921.2 kWh
